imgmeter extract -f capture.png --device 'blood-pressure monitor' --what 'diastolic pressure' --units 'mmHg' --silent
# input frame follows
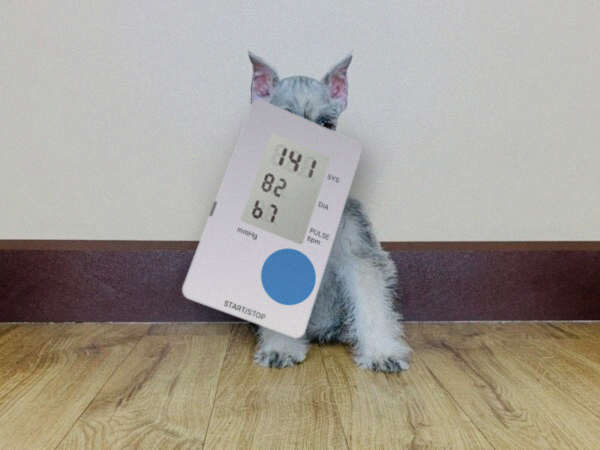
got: 82 mmHg
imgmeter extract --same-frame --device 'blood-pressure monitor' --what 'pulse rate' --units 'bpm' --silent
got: 67 bpm
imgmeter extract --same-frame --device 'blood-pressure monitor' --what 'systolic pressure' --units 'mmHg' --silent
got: 141 mmHg
